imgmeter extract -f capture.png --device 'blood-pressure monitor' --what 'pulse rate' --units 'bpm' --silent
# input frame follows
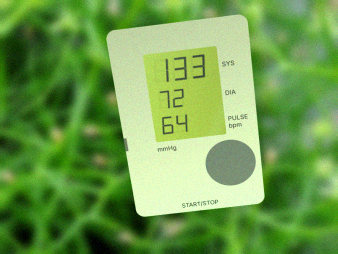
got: 64 bpm
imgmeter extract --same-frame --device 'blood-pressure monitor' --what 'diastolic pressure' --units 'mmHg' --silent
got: 72 mmHg
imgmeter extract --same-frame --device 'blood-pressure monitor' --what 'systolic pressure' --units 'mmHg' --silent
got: 133 mmHg
